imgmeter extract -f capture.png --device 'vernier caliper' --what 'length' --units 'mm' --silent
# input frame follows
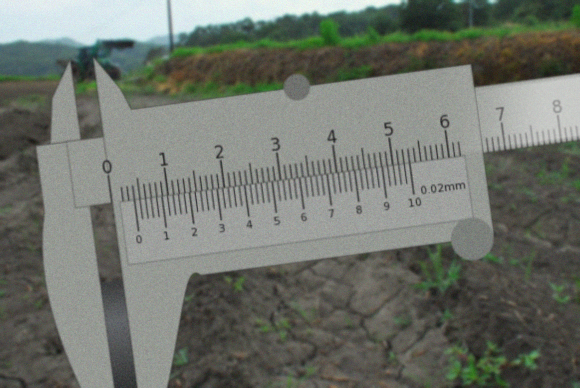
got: 4.0 mm
